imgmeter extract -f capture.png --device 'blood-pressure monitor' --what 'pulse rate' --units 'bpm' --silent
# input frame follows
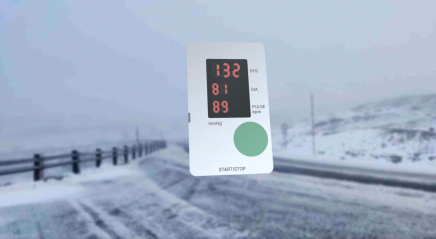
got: 89 bpm
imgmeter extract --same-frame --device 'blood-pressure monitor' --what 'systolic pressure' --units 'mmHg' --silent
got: 132 mmHg
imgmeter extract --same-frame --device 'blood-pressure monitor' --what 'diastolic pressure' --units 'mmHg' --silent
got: 81 mmHg
